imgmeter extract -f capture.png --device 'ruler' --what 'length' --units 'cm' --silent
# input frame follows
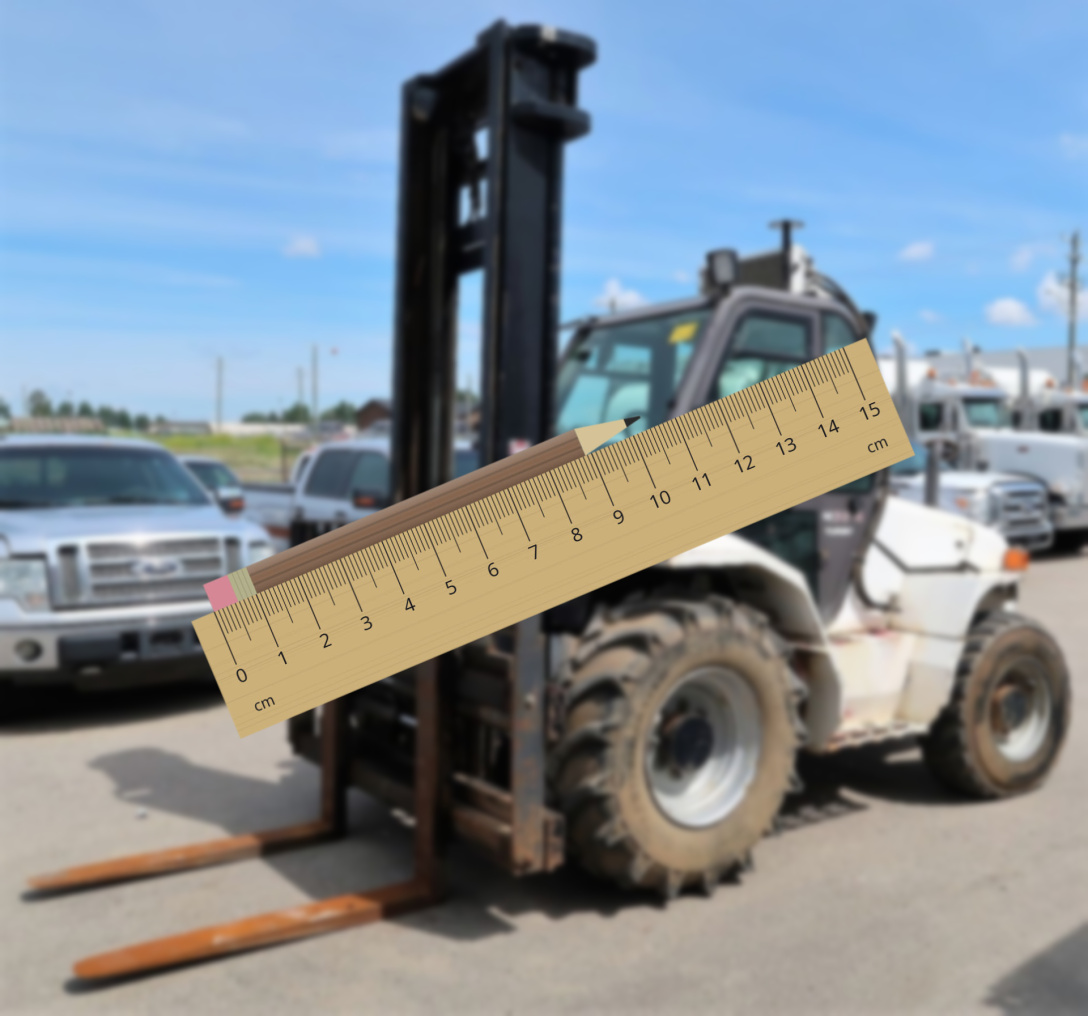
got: 10.3 cm
